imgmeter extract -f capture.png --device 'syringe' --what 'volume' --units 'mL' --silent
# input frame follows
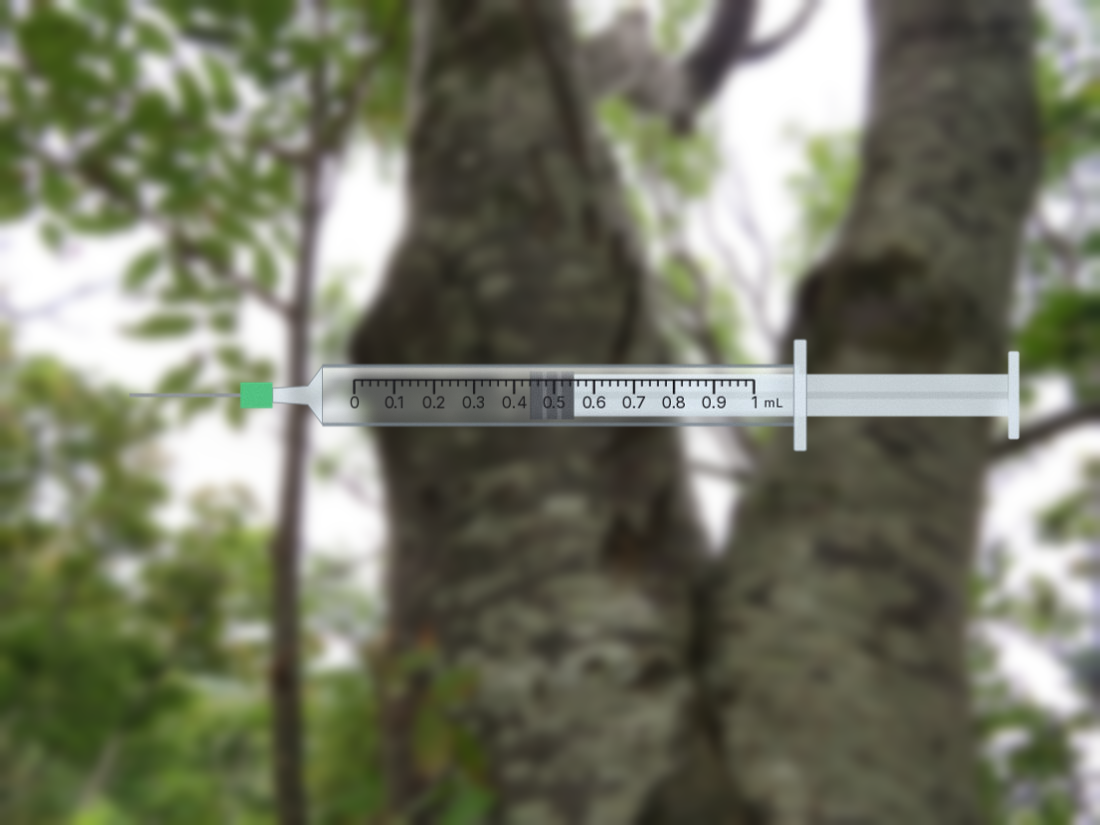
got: 0.44 mL
